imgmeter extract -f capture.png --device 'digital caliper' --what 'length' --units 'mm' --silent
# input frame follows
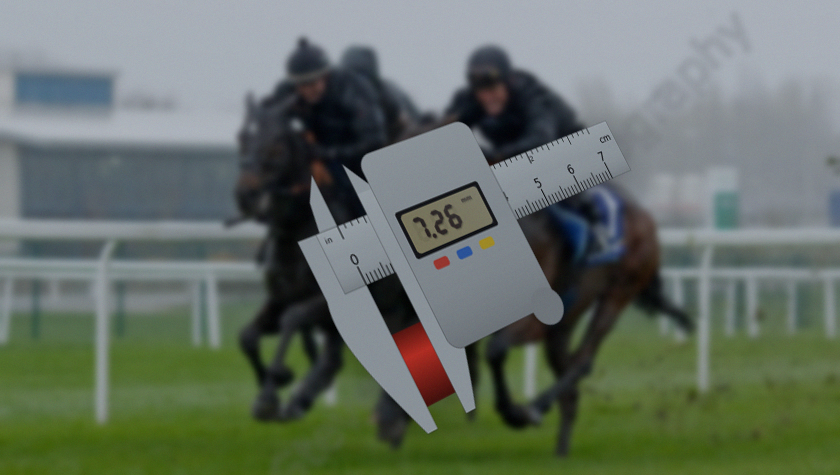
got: 7.26 mm
